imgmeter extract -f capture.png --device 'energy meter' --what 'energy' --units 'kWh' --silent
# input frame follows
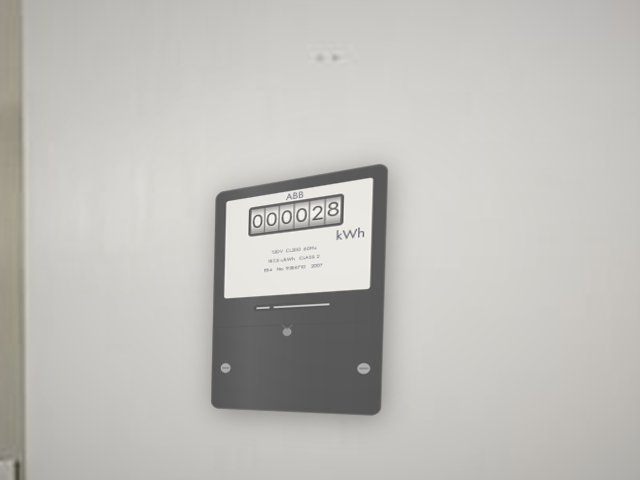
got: 28 kWh
